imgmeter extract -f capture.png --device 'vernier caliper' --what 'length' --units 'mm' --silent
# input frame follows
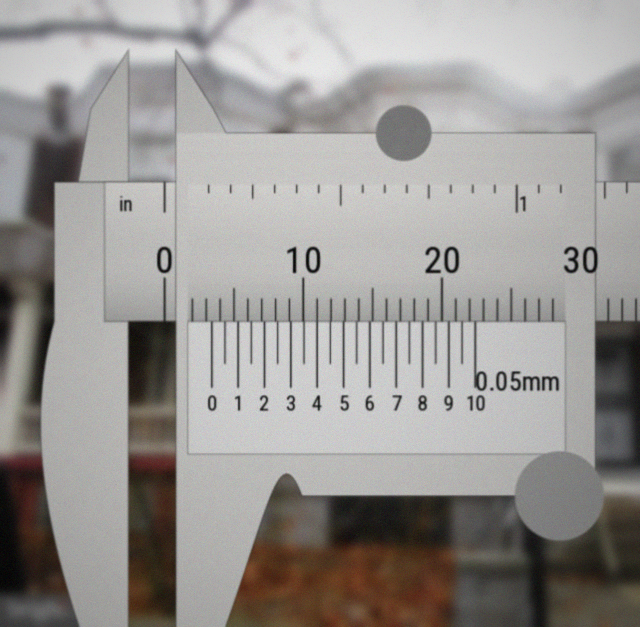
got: 3.4 mm
